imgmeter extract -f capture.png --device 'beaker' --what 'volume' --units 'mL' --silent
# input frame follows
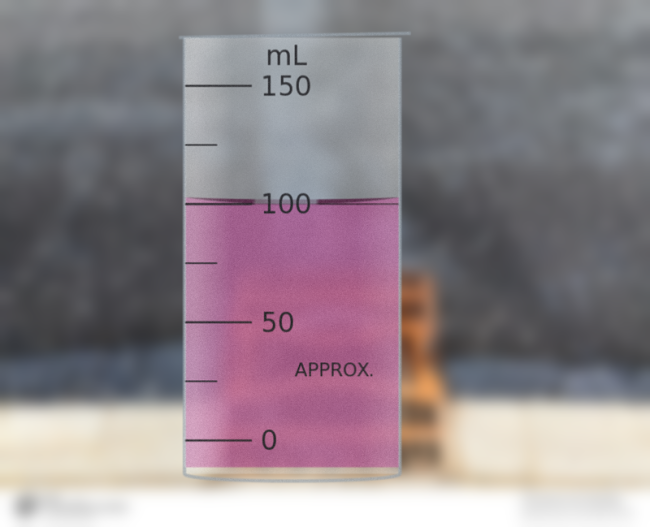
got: 100 mL
